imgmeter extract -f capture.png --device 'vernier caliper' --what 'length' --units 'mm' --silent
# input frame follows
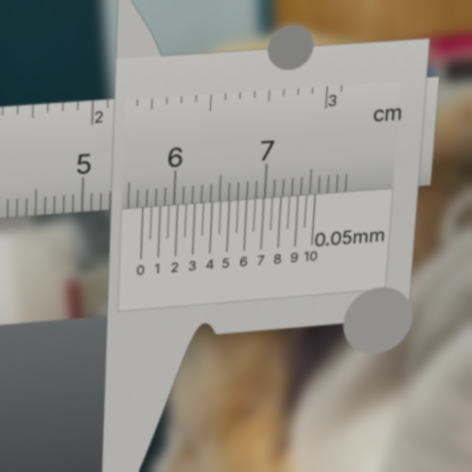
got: 56.6 mm
